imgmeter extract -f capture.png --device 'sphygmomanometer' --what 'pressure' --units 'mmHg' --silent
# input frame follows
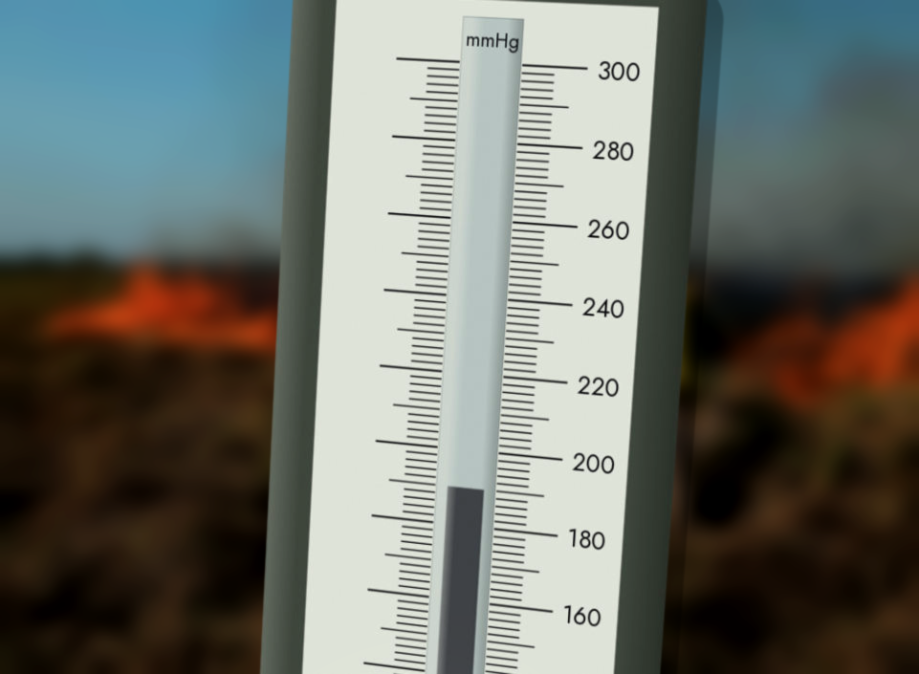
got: 190 mmHg
